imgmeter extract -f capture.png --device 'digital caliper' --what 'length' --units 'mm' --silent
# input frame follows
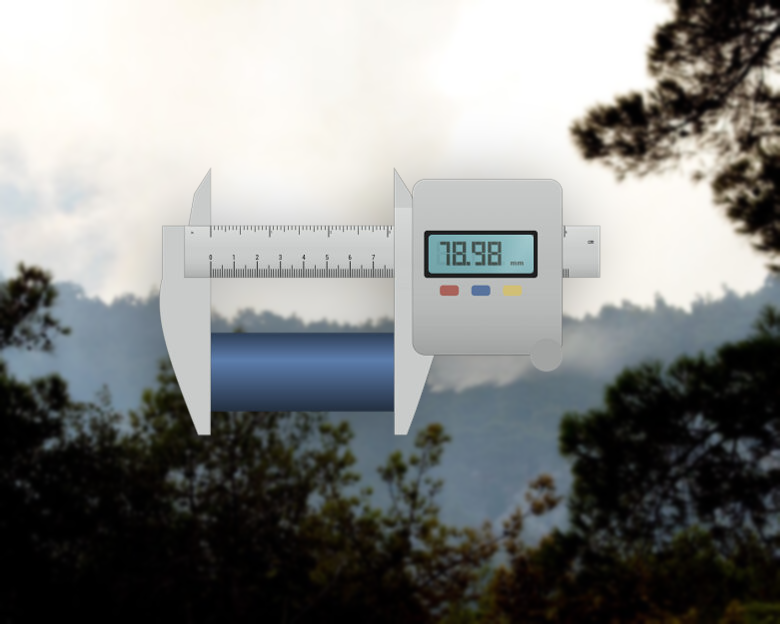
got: 78.98 mm
